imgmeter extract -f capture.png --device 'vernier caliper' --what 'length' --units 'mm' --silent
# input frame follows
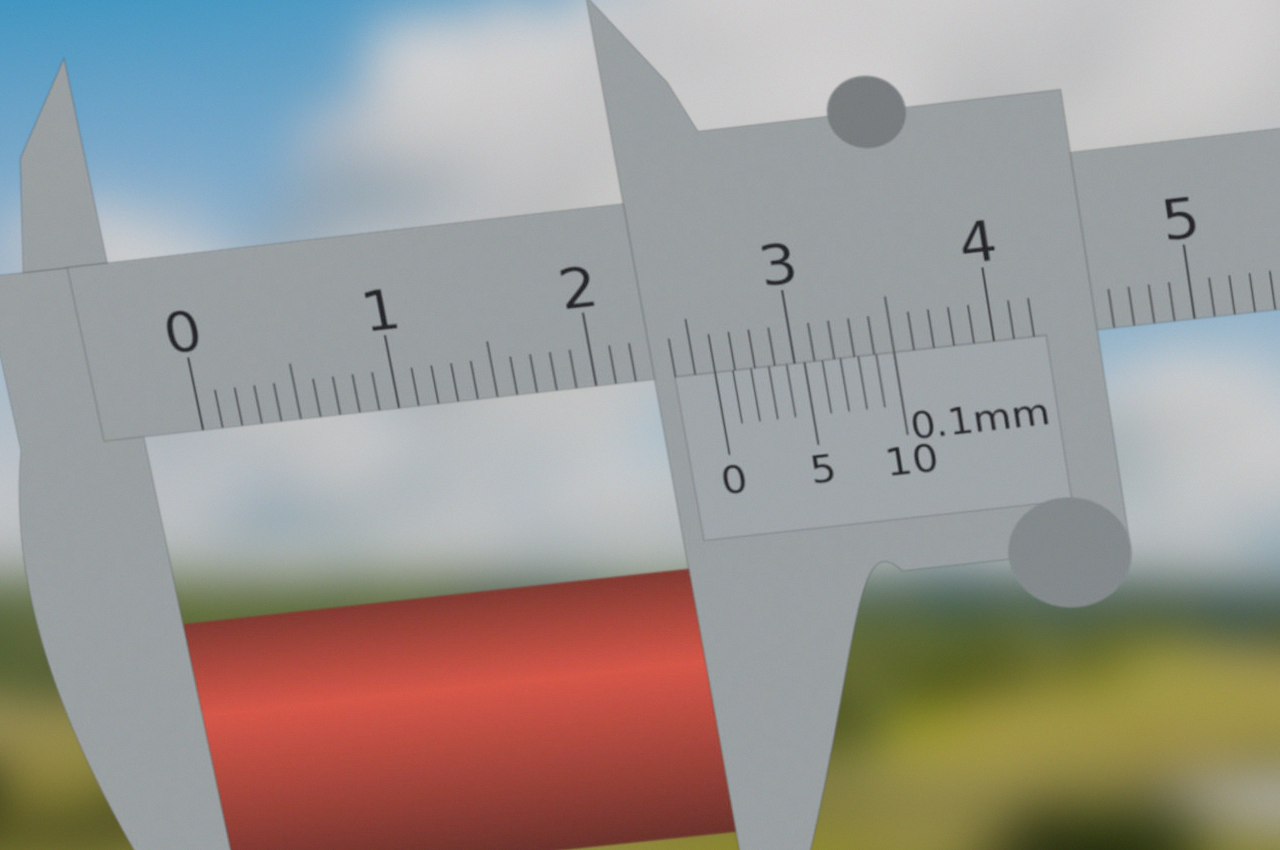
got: 26.0 mm
